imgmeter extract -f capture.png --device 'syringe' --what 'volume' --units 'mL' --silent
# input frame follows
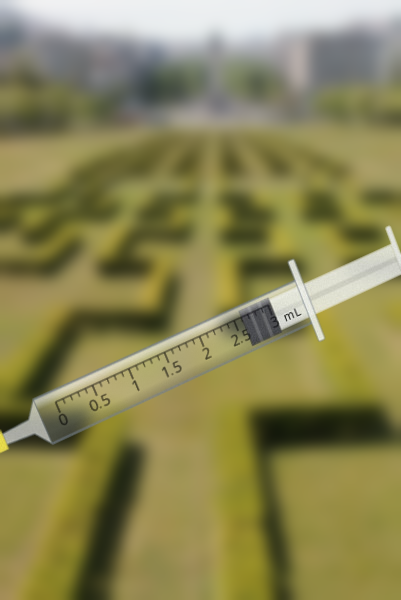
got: 2.6 mL
